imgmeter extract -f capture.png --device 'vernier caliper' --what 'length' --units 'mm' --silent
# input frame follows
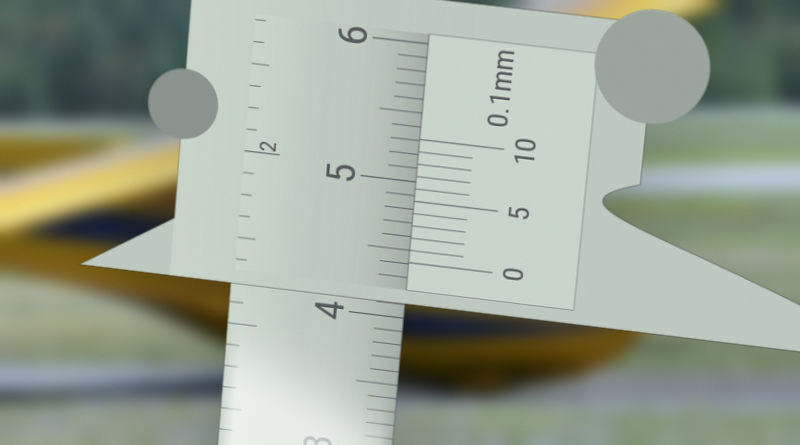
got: 44.1 mm
